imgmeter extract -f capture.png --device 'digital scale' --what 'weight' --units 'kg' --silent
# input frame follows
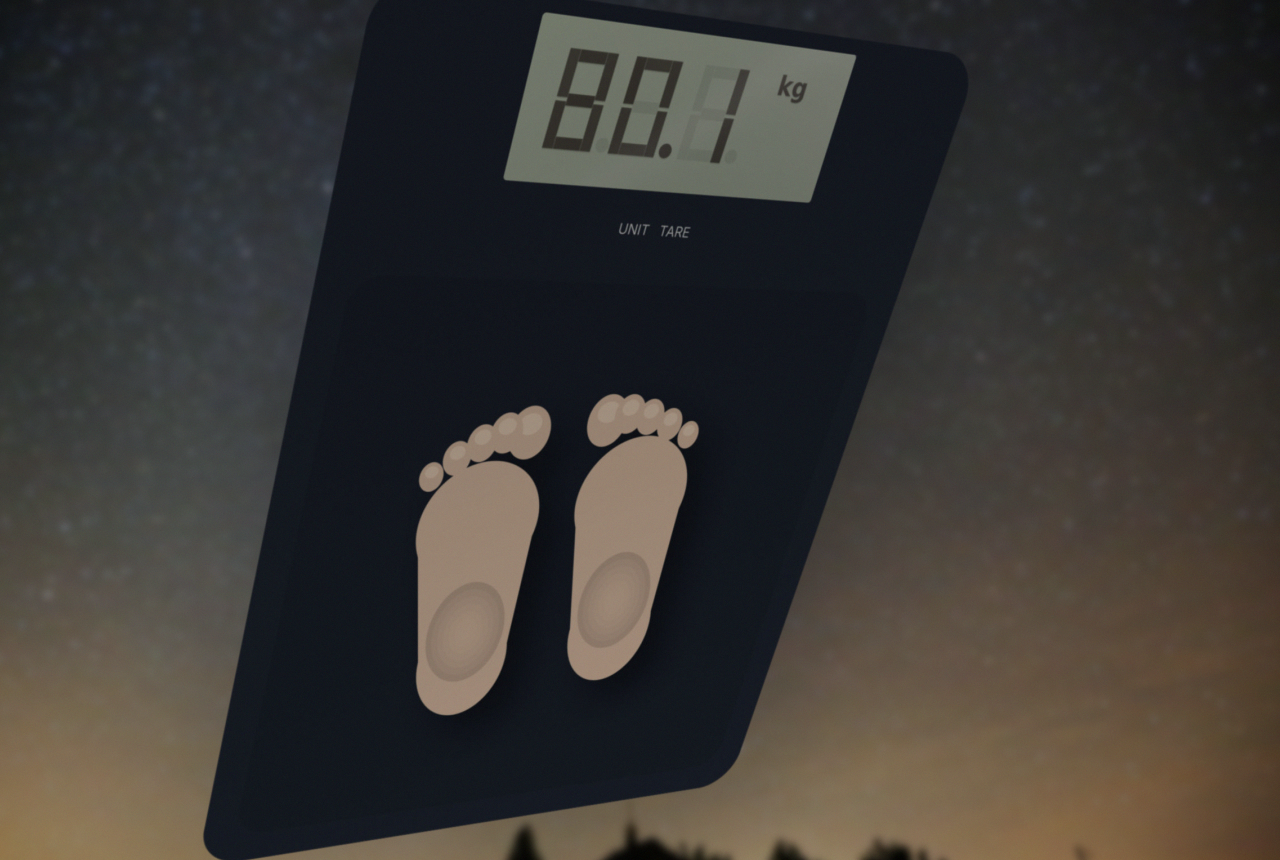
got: 80.1 kg
